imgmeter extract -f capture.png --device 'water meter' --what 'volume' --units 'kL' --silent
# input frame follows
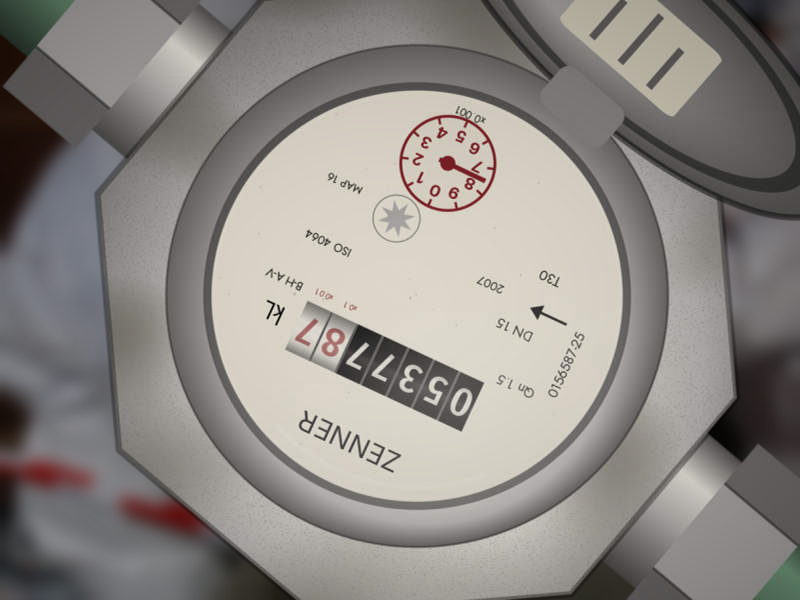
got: 5377.877 kL
